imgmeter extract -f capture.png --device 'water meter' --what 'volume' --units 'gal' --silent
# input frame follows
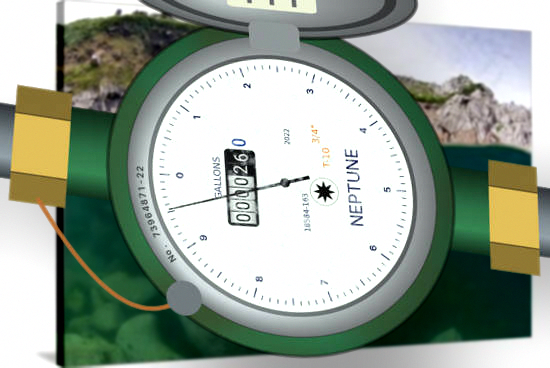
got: 259.5 gal
